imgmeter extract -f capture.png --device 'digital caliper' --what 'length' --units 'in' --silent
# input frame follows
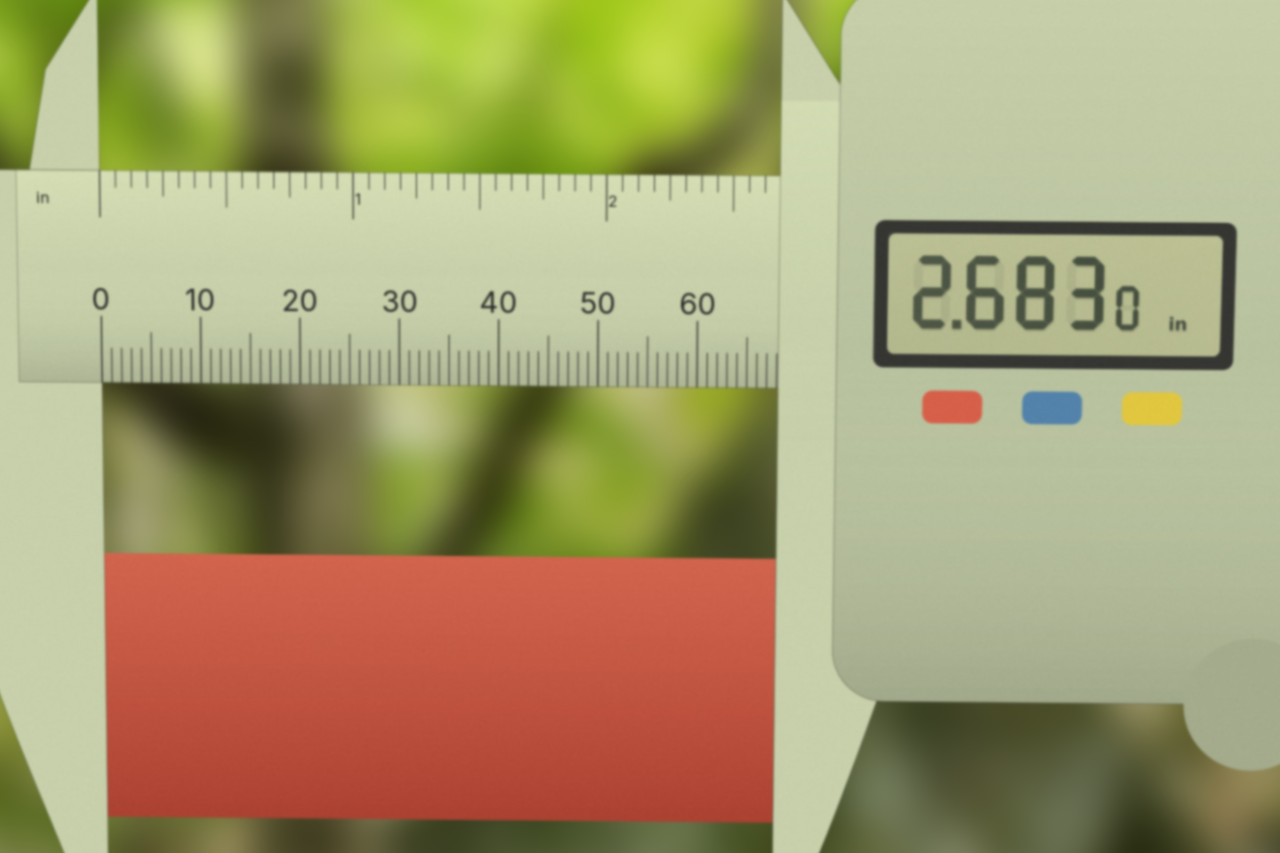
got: 2.6830 in
